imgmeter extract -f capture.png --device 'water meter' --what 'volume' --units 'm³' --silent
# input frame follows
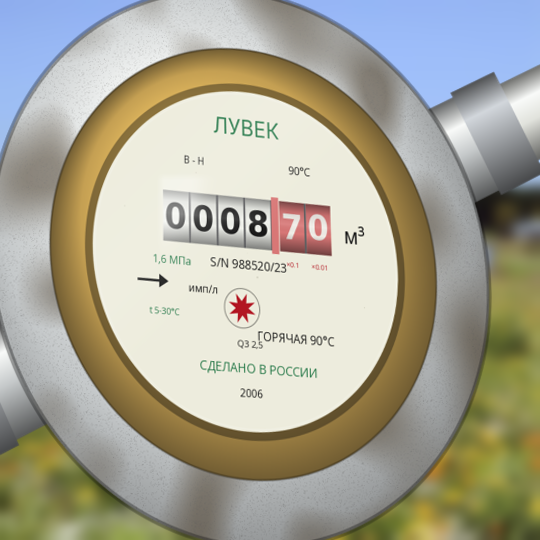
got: 8.70 m³
